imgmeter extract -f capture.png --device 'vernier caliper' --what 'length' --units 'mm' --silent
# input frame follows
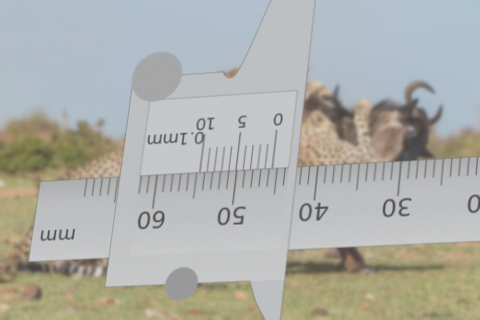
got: 45.6 mm
